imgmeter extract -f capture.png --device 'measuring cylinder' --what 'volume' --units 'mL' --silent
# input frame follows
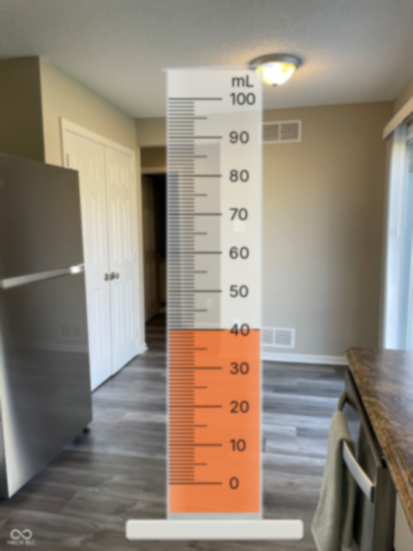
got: 40 mL
